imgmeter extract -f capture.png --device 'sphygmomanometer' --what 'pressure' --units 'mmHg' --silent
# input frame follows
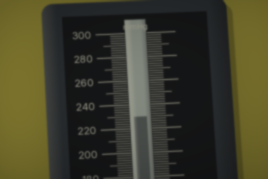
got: 230 mmHg
